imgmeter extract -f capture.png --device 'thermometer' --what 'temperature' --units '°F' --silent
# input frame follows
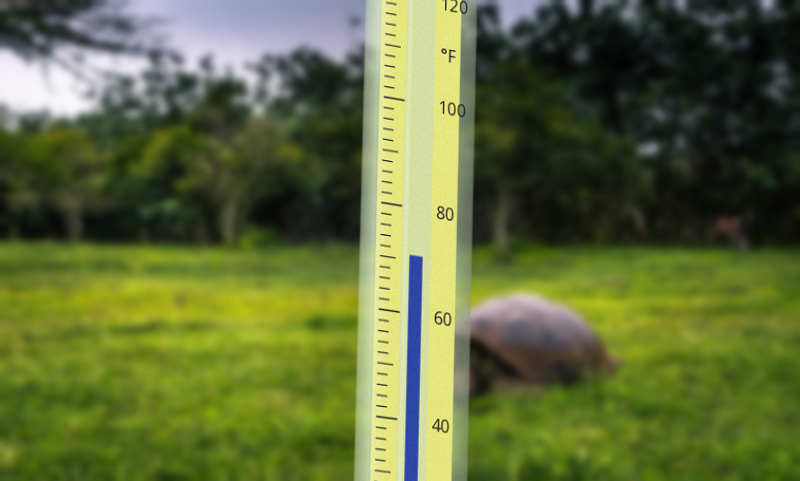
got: 71 °F
